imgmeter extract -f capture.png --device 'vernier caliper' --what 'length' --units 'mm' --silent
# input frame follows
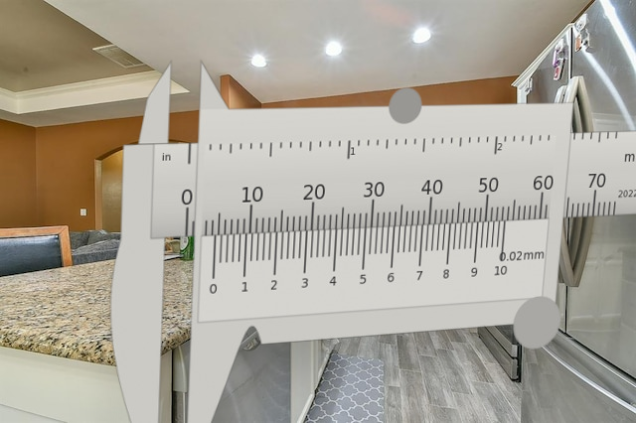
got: 4.5 mm
